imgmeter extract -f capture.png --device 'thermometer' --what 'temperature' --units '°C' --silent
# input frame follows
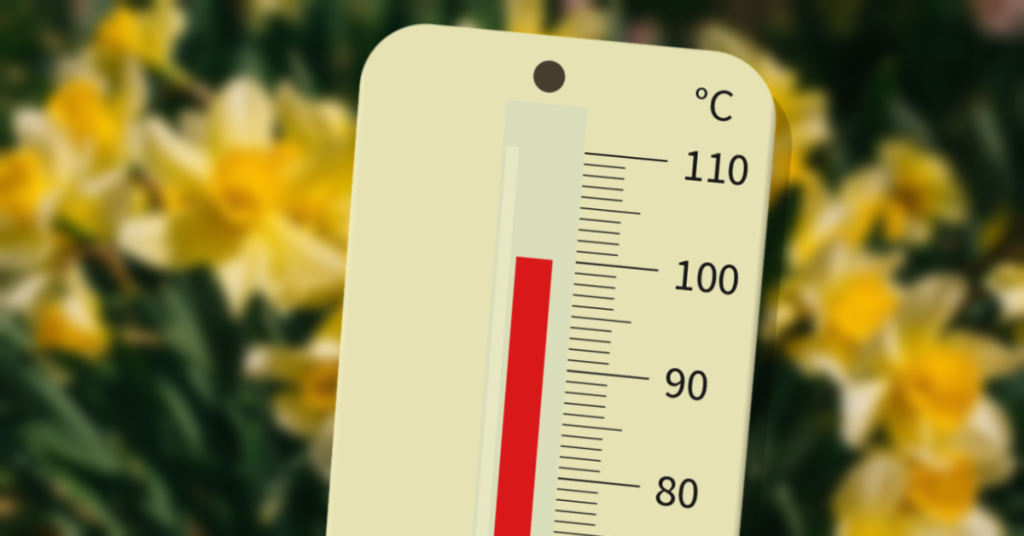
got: 100 °C
